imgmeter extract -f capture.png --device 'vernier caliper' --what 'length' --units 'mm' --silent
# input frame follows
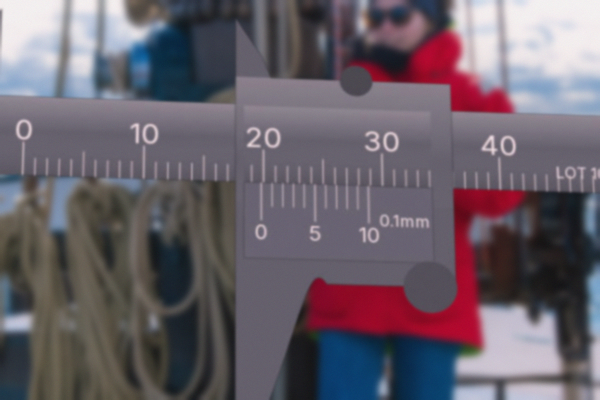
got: 19.8 mm
